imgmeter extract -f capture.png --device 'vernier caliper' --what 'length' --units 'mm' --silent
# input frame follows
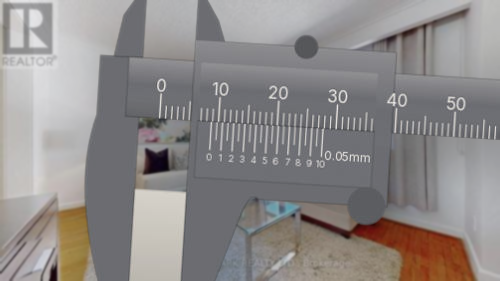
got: 8.8 mm
